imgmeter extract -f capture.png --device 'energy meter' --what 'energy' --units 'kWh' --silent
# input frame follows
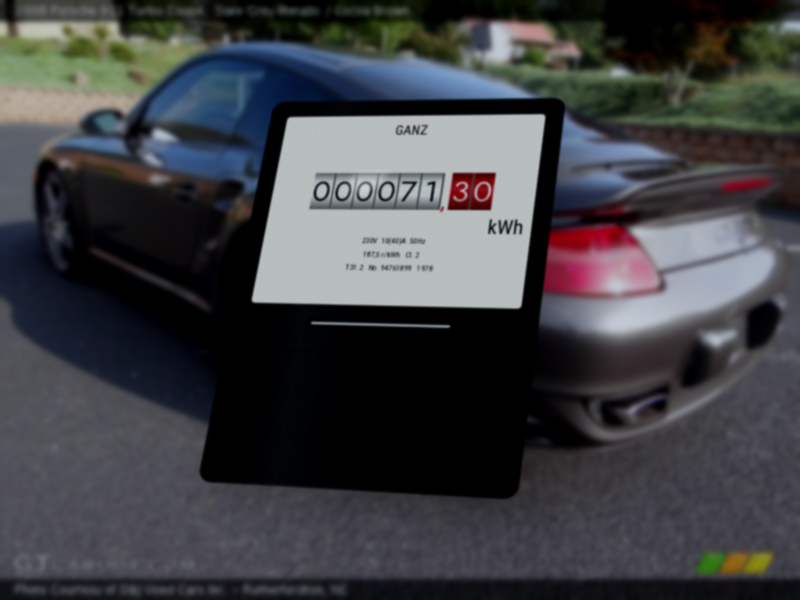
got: 71.30 kWh
